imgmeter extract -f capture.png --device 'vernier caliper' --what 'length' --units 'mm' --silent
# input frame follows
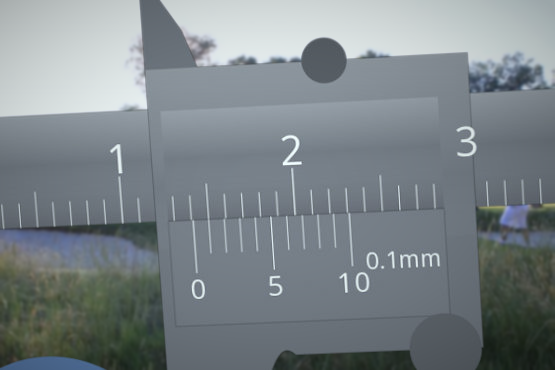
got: 14.1 mm
